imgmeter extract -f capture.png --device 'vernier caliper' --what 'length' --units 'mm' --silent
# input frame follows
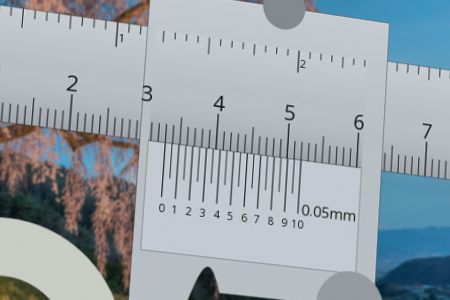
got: 33.0 mm
